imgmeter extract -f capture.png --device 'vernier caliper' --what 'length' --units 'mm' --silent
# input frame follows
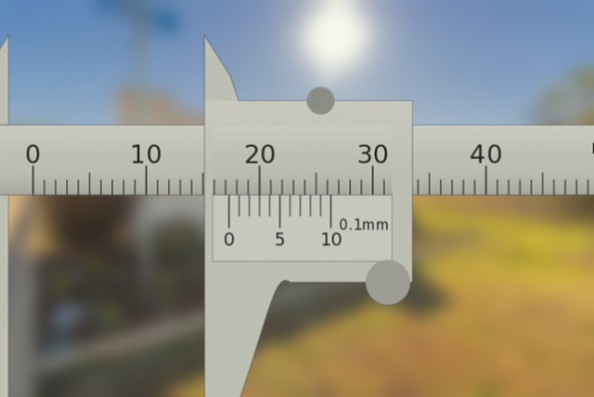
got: 17.3 mm
